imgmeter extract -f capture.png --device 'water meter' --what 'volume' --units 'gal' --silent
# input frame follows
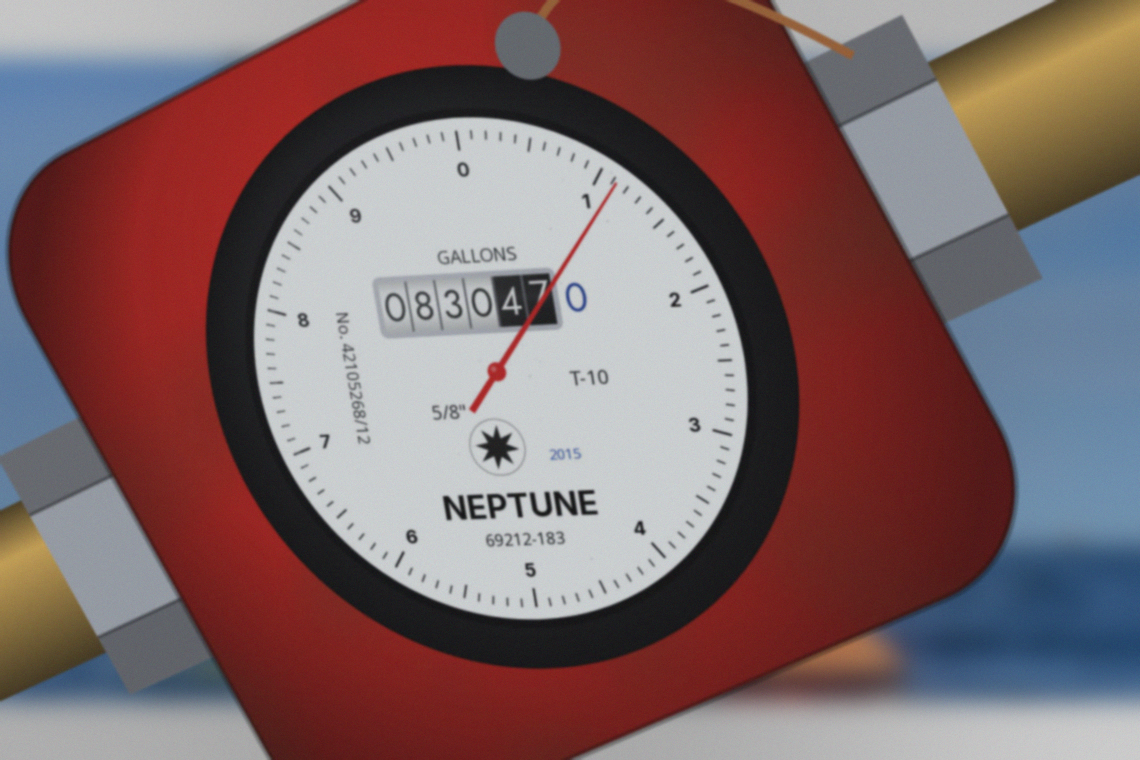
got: 830471.1 gal
